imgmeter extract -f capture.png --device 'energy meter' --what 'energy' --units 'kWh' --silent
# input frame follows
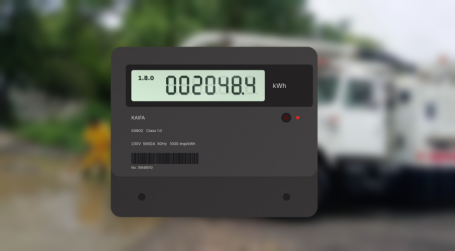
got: 2048.4 kWh
